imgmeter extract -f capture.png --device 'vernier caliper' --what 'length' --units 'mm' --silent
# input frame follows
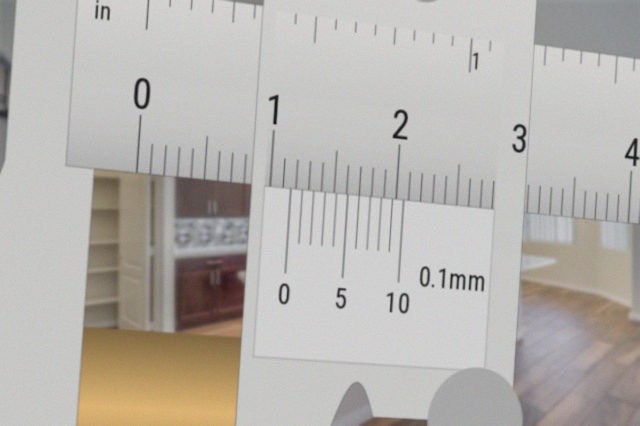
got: 11.6 mm
